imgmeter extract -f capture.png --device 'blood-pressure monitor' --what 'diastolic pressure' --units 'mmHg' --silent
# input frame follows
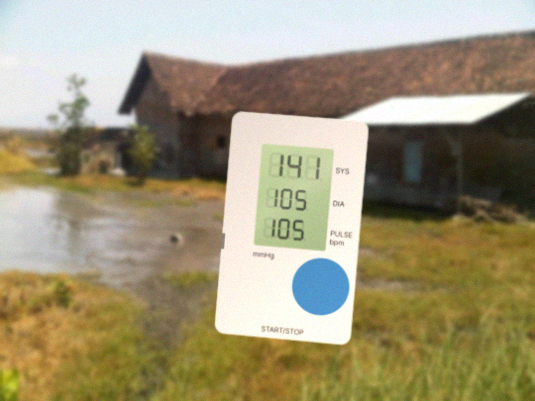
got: 105 mmHg
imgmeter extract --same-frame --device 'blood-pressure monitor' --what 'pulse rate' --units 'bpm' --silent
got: 105 bpm
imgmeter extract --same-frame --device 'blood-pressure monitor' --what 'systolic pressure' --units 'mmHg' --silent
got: 141 mmHg
